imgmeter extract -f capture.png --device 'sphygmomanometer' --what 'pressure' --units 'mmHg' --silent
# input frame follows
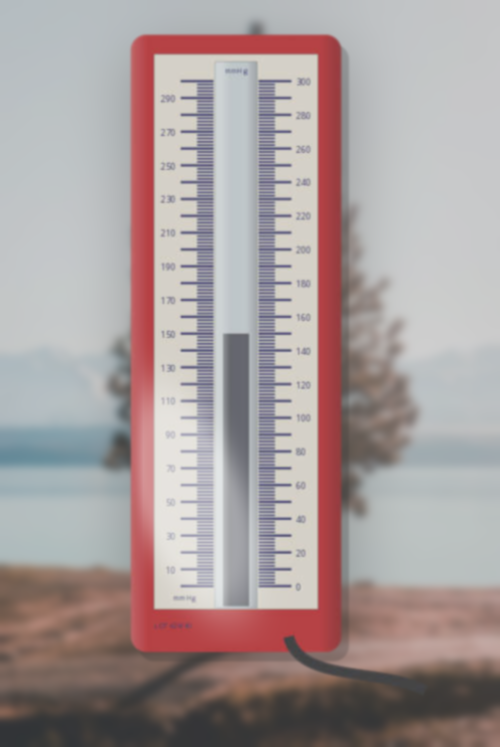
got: 150 mmHg
